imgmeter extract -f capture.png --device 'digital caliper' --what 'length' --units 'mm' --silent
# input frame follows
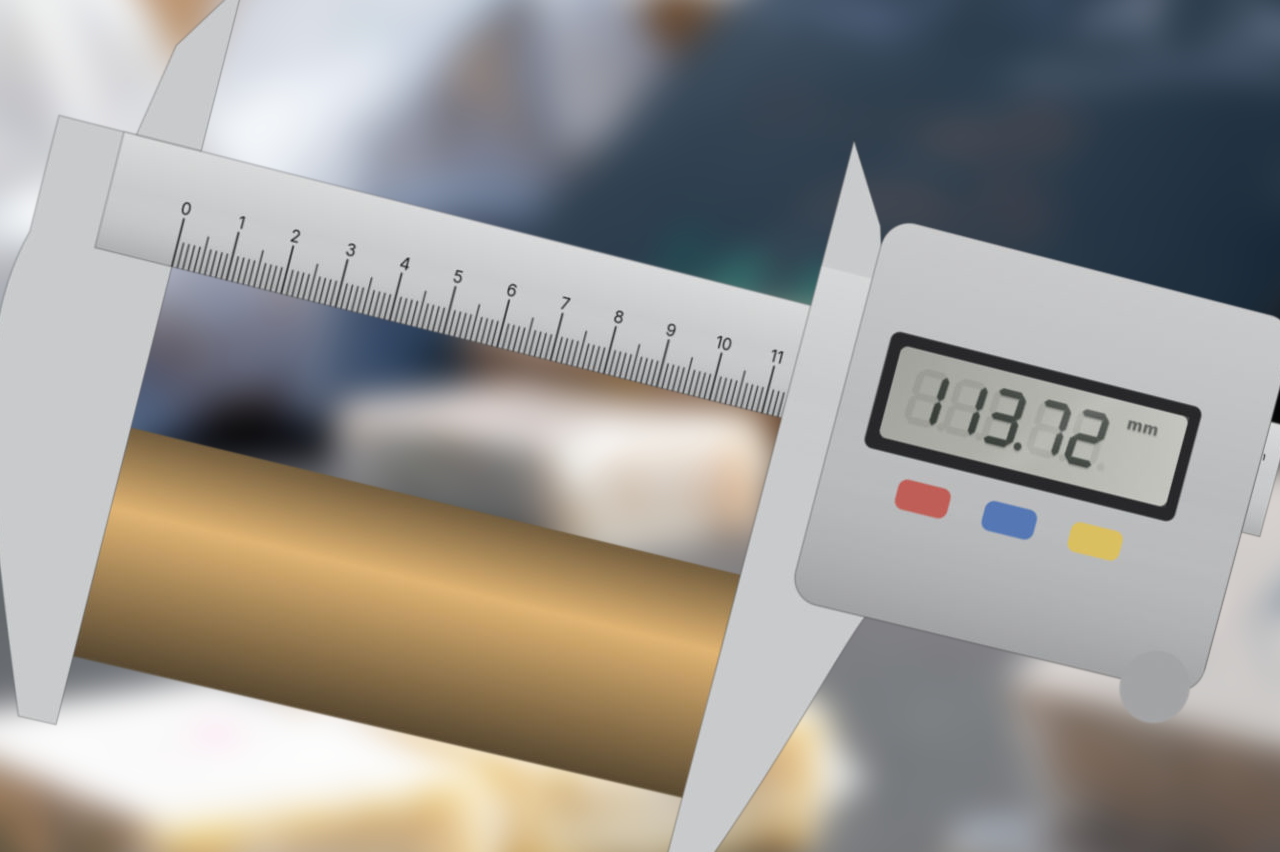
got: 113.72 mm
